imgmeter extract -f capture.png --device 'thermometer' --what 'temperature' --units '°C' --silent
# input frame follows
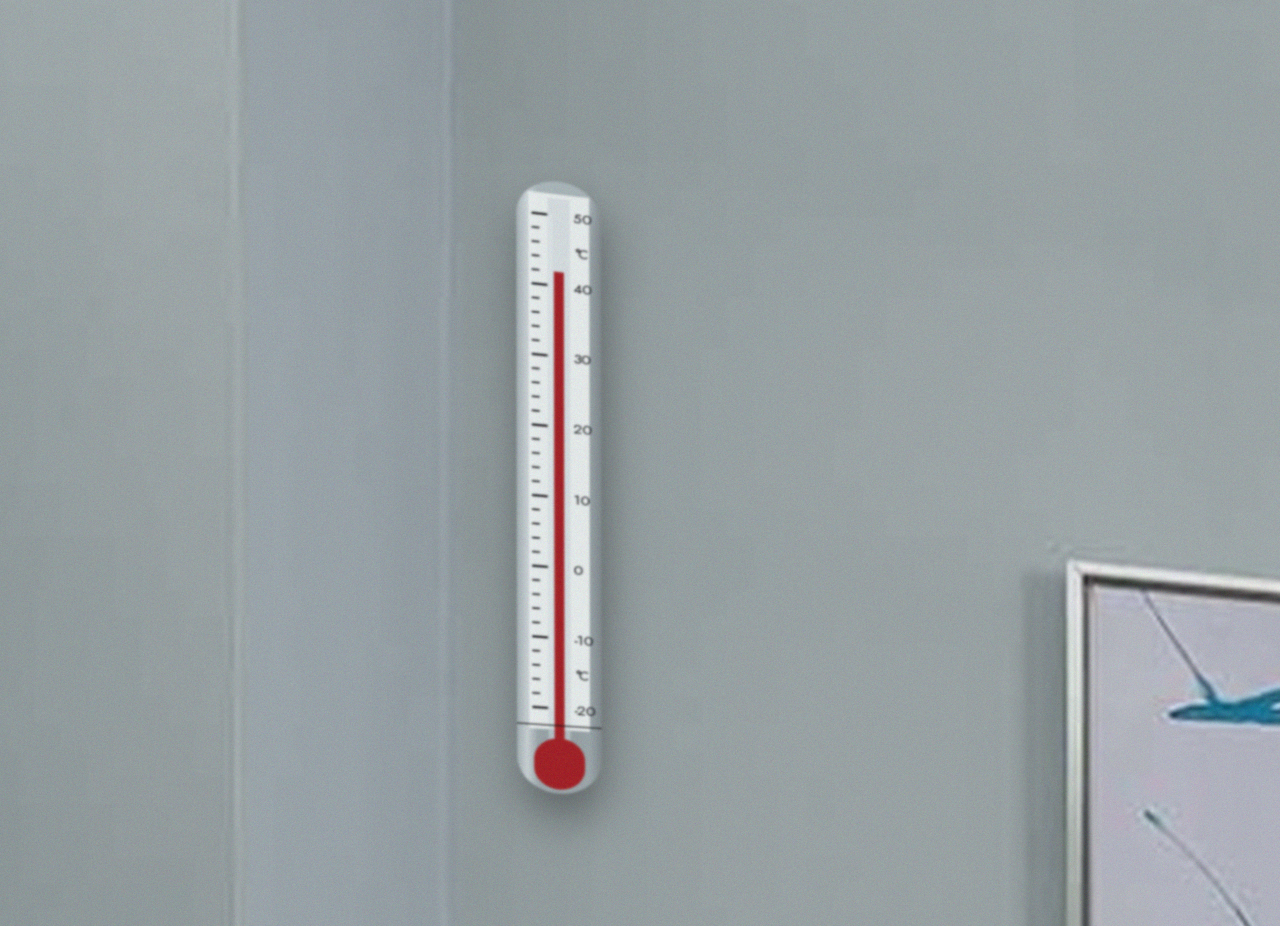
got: 42 °C
